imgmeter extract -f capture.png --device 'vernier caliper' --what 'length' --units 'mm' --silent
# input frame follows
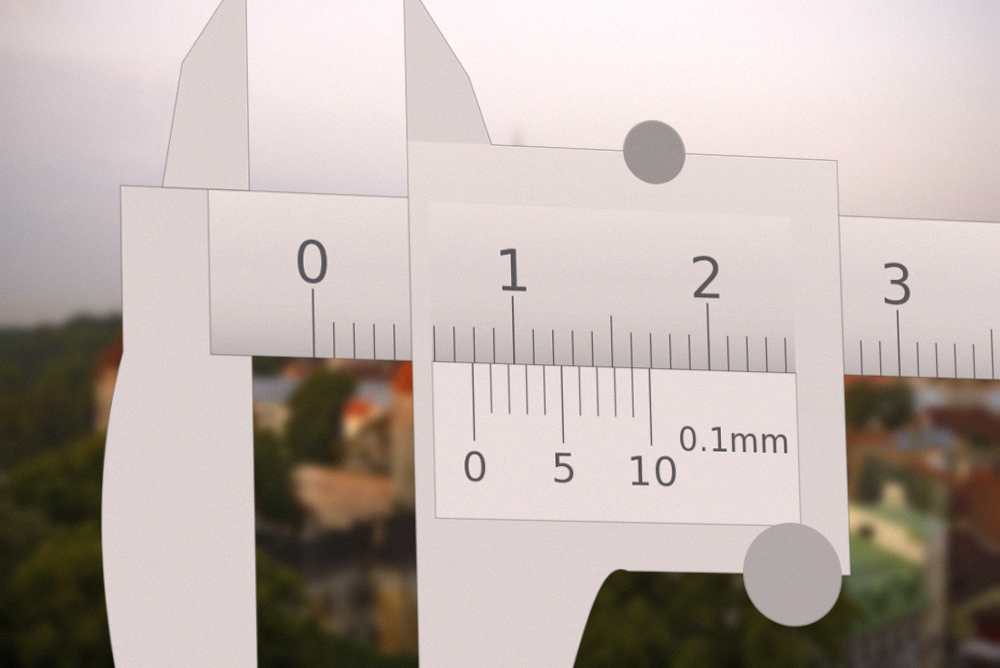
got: 7.9 mm
